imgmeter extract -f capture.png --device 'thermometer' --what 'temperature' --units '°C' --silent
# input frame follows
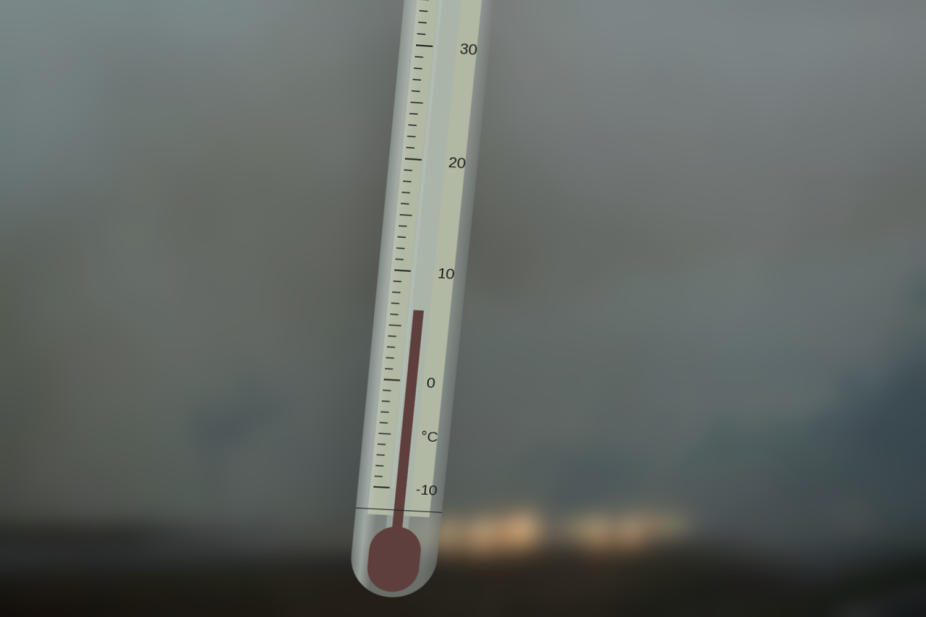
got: 6.5 °C
